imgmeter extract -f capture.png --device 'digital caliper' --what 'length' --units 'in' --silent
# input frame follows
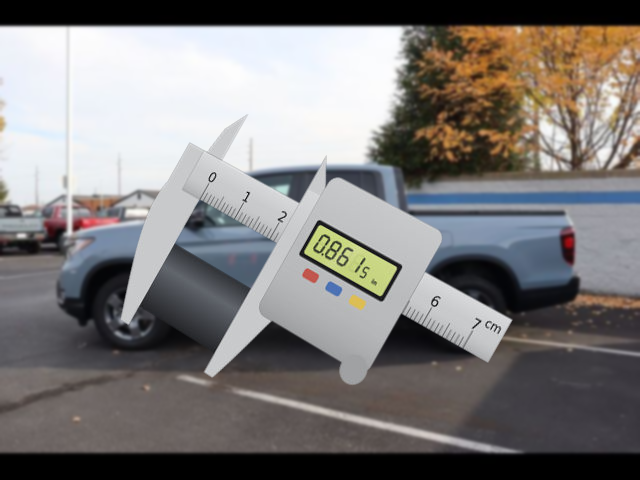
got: 0.8615 in
